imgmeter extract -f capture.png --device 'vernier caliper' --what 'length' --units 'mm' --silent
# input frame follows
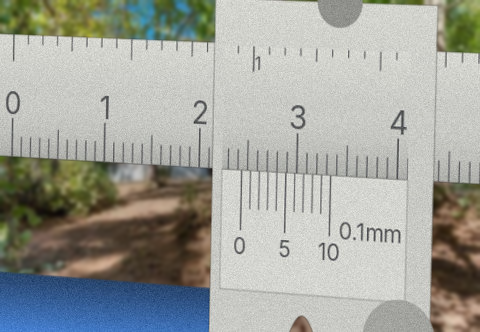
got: 24.4 mm
